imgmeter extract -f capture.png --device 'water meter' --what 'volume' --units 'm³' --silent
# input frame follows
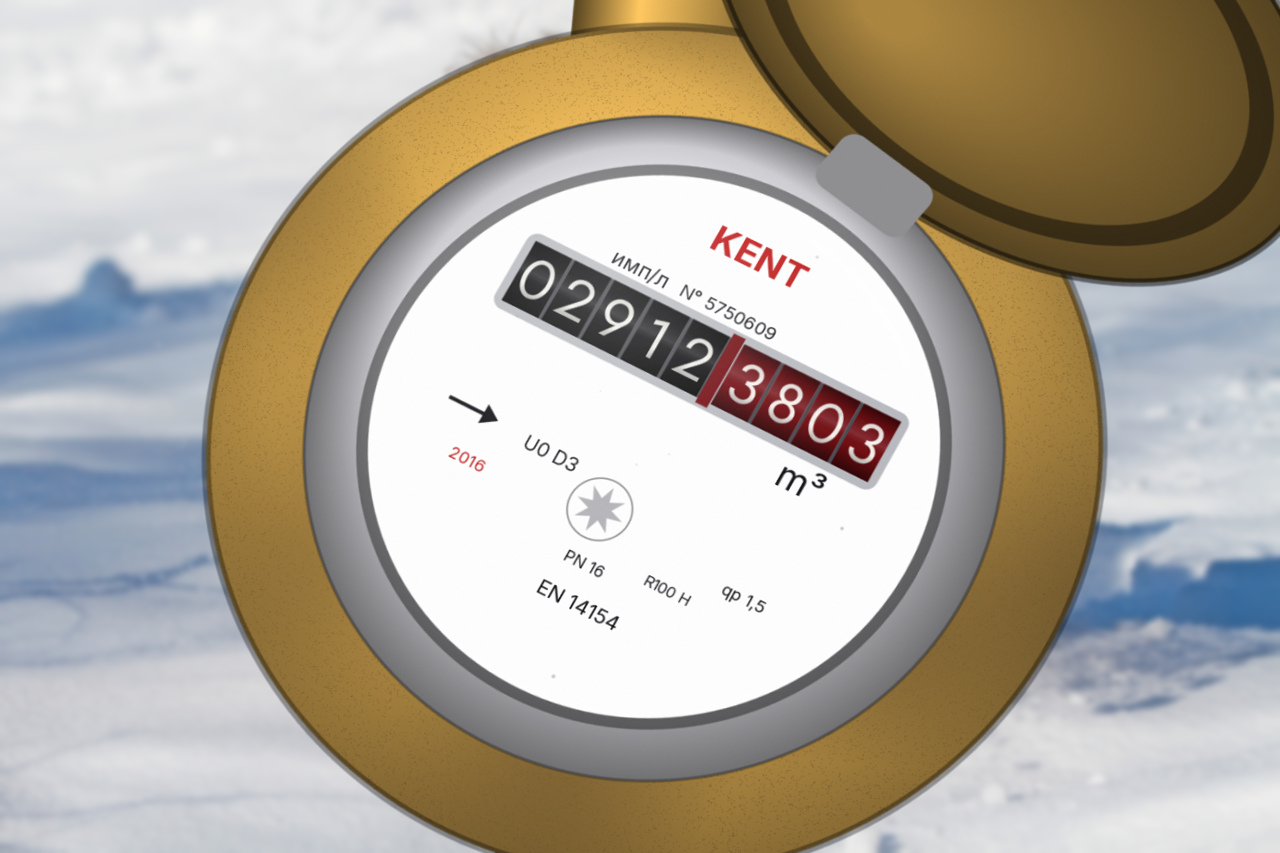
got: 2912.3803 m³
